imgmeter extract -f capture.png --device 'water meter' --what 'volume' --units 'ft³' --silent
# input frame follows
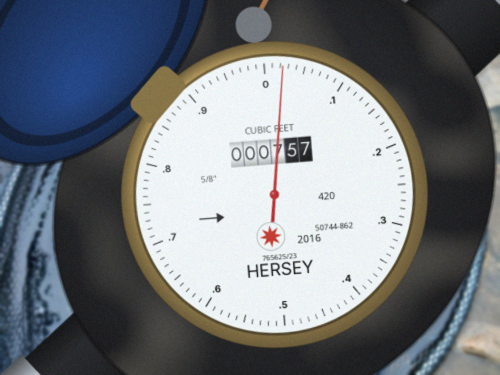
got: 757.02 ft³
